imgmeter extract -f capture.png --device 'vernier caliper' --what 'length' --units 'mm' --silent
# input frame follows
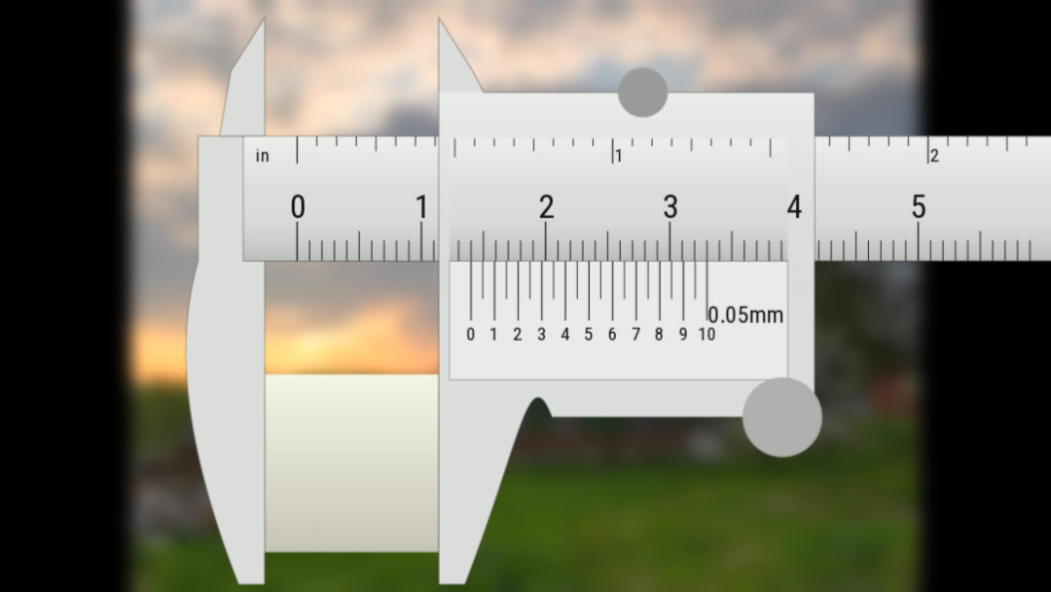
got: 14.0 mm
